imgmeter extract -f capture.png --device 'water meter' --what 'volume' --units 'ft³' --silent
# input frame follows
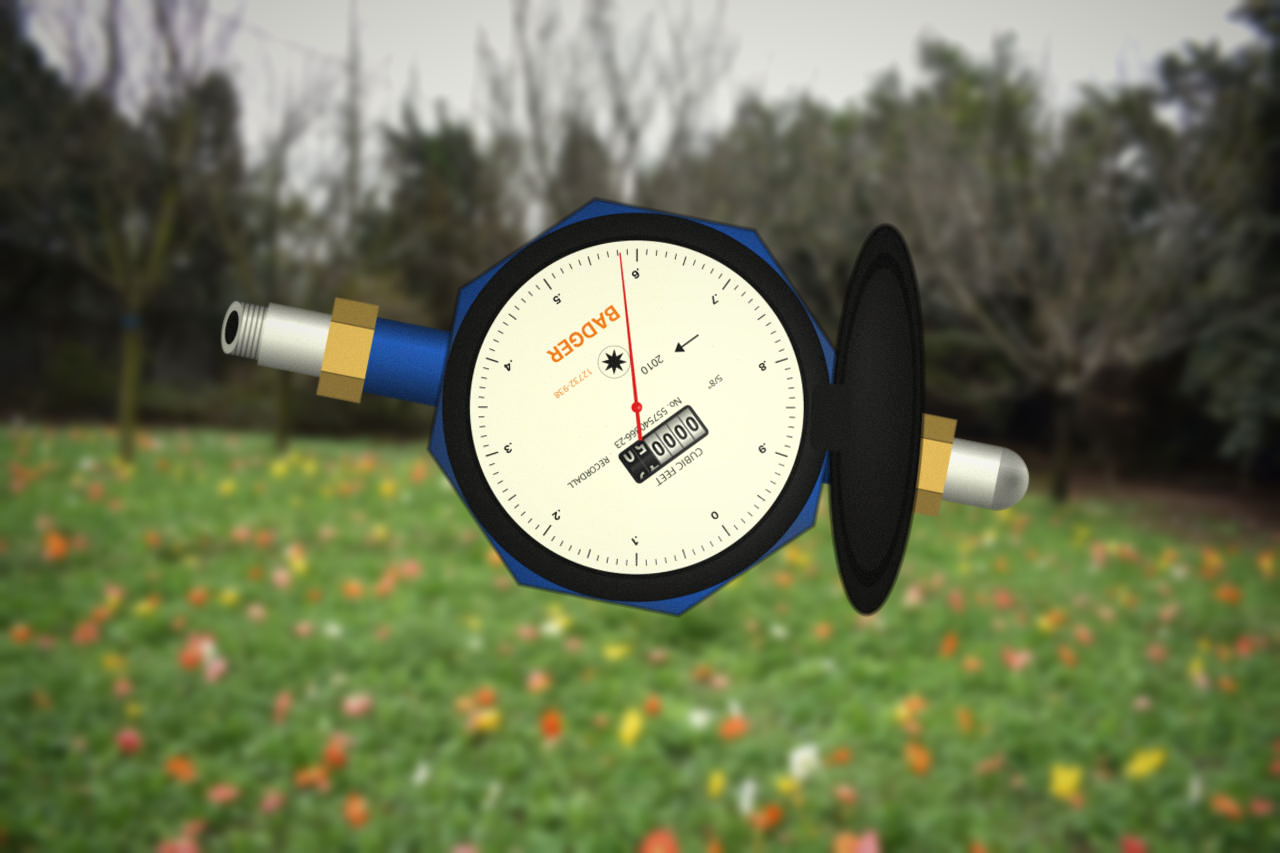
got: 49.58 ft³
